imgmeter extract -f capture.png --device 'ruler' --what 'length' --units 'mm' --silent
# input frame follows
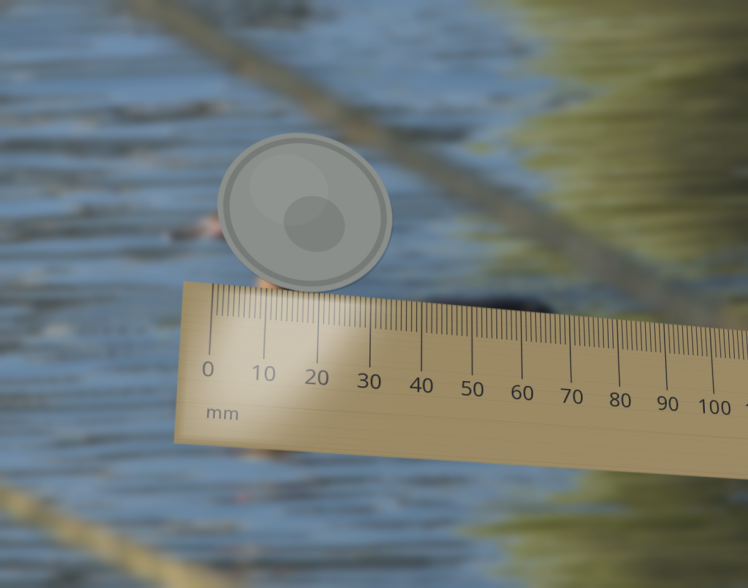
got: 34 mm
